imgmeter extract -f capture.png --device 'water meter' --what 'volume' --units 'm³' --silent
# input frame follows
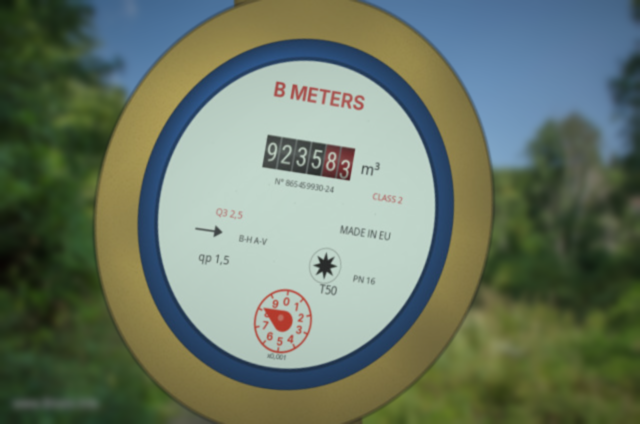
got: 9235.828 m³
